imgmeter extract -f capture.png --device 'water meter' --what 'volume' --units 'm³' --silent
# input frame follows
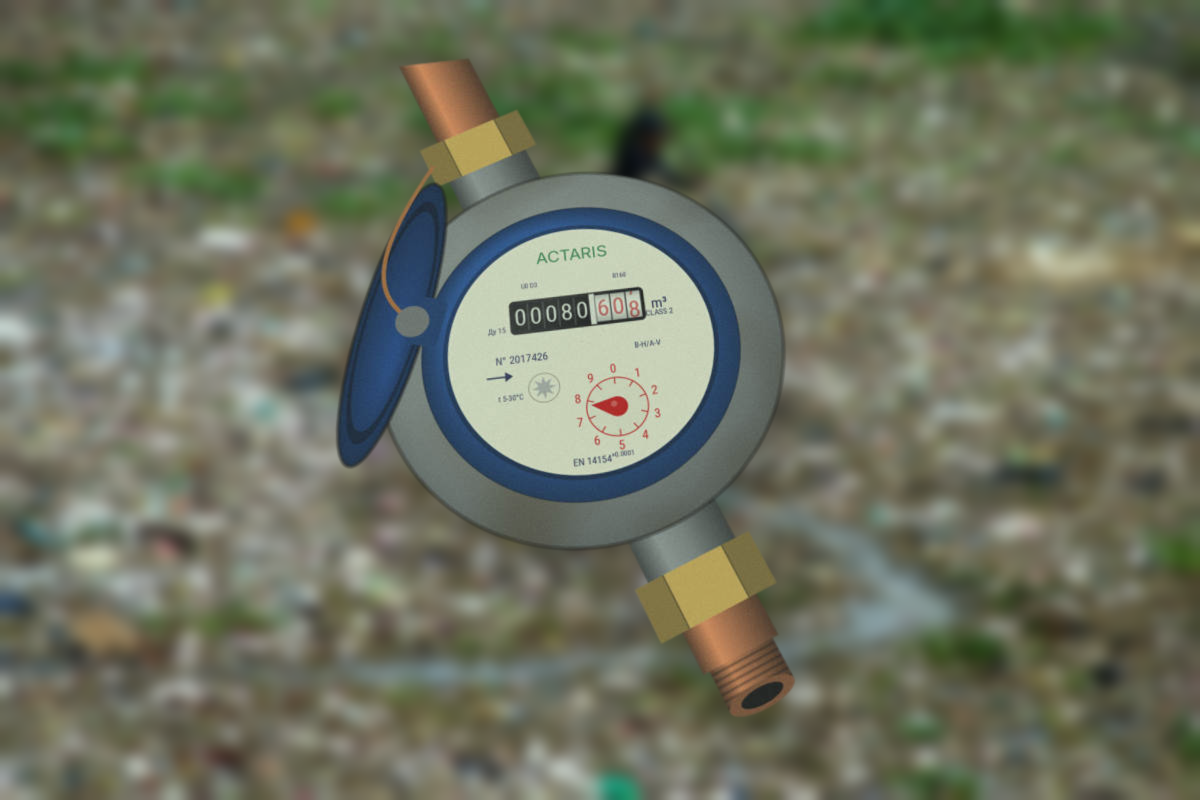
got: 80.6077 m³
